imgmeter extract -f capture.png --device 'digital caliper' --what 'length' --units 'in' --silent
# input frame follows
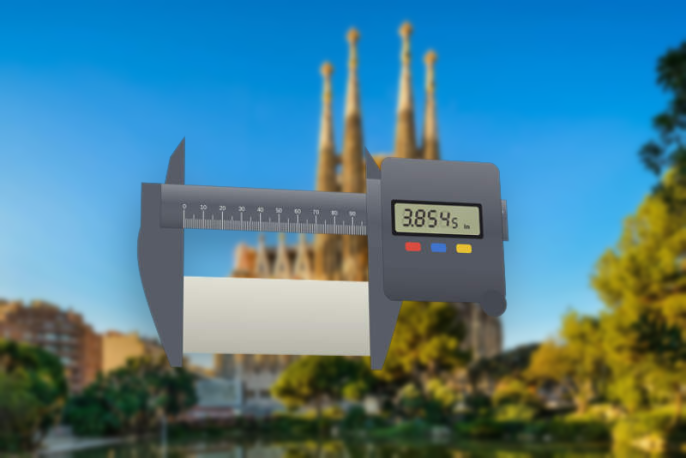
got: 3.8545 in
